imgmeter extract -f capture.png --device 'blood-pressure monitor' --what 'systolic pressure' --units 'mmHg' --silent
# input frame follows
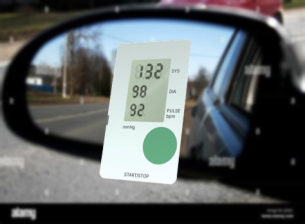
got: 132 mmHg
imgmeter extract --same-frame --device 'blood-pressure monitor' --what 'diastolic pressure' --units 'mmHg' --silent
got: 98 mmHg
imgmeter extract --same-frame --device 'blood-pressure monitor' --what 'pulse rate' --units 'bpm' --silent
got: 92 bpm
